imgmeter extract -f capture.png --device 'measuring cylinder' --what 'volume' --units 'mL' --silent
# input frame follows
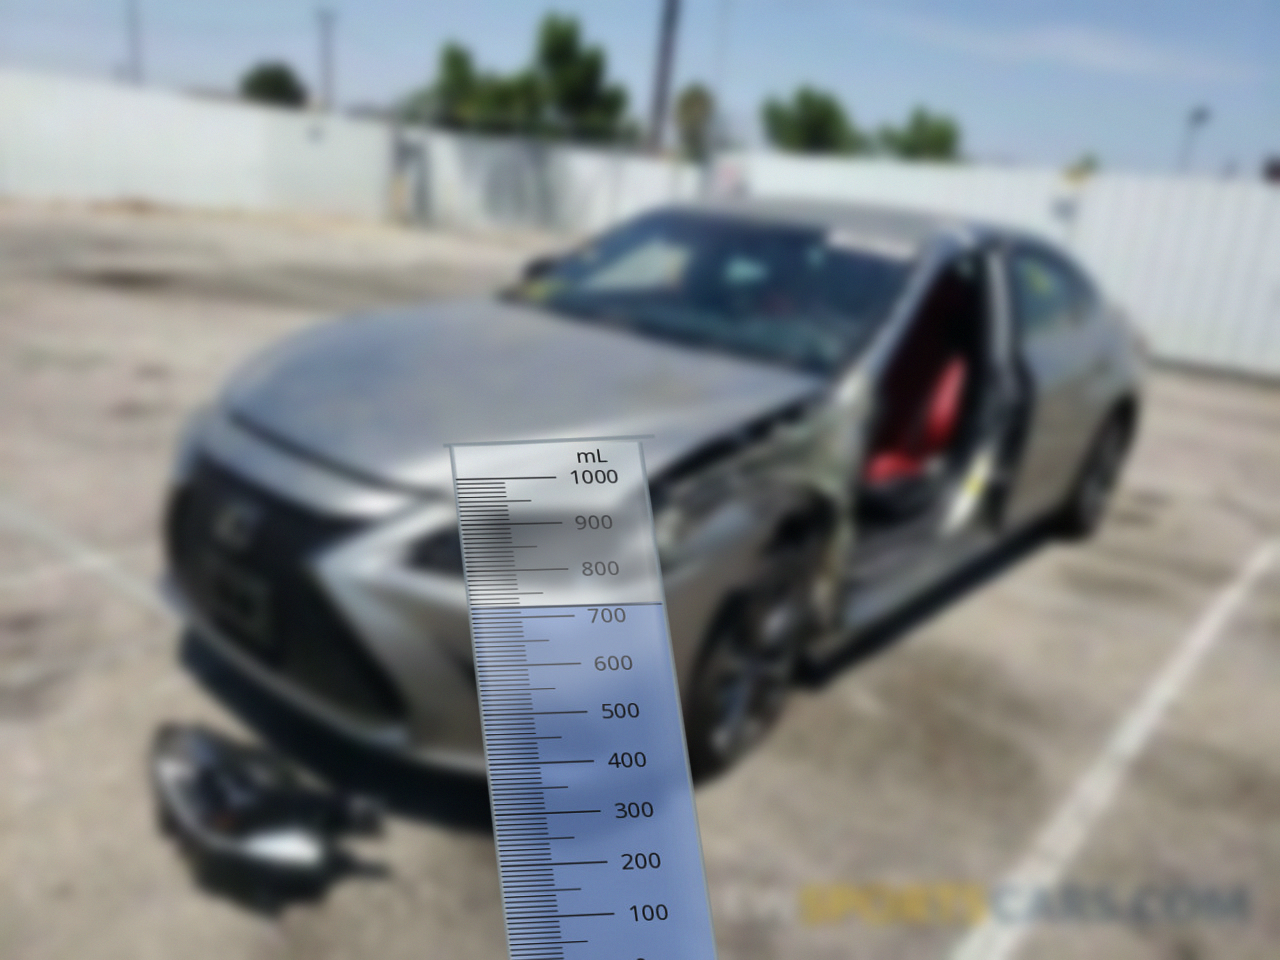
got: 720 mL
